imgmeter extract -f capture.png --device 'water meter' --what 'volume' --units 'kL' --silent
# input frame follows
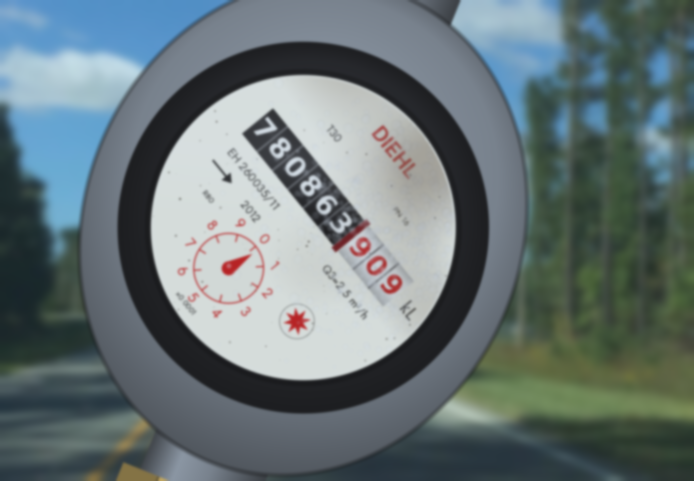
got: 780863.9090 kL
